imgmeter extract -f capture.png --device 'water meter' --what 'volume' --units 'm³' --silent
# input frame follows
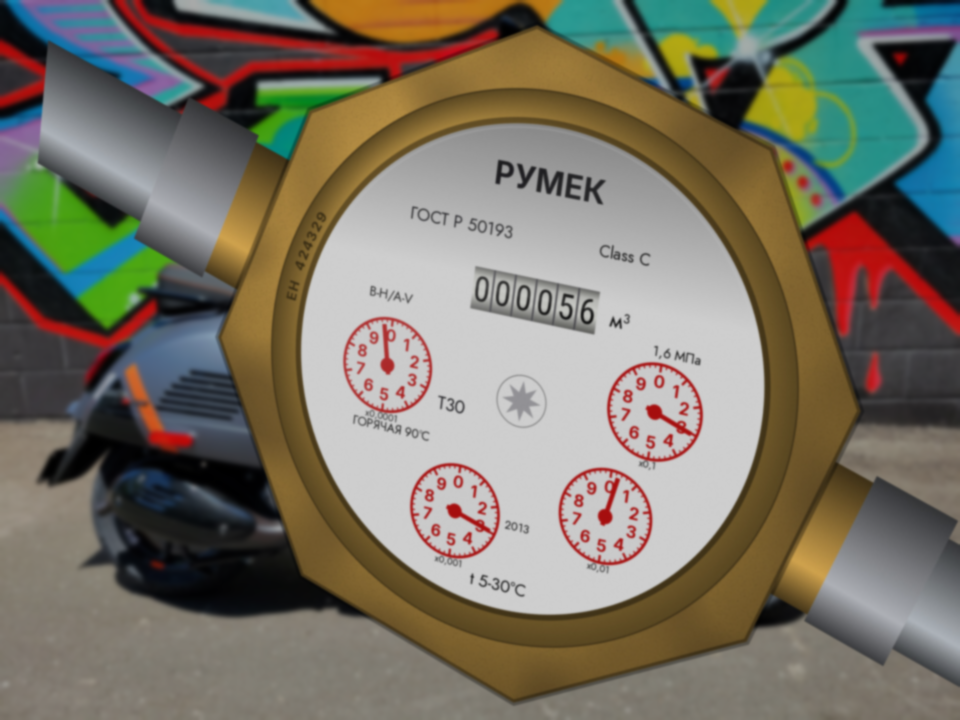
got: 56.3029 m³
